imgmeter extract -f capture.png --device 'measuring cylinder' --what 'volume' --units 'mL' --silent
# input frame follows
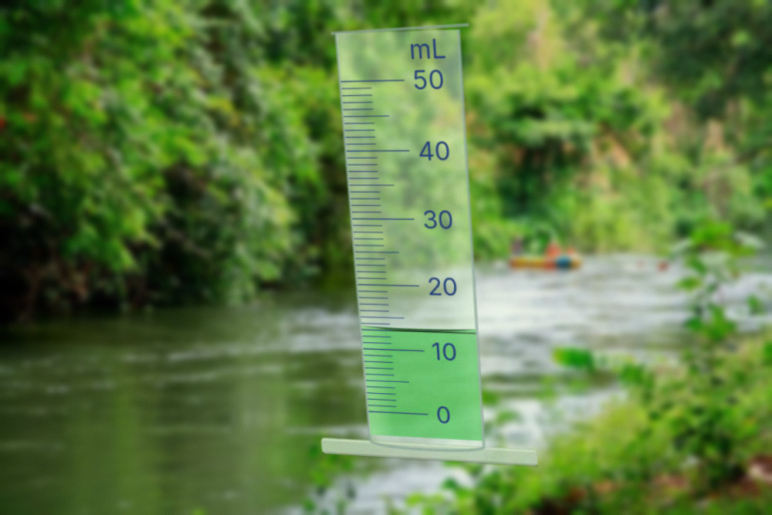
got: 13 mL
